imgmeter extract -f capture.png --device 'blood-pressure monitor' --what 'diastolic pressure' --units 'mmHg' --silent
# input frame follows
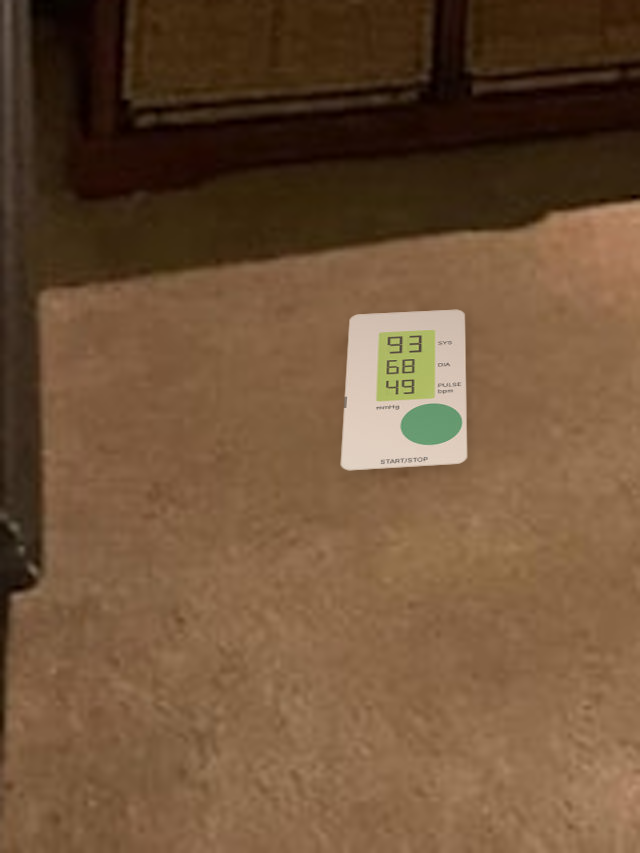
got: 68 mmHg
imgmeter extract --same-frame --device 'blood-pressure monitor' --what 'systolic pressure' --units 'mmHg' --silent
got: 93 mmHg
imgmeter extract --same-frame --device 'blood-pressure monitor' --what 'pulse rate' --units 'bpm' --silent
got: 49 bpm
